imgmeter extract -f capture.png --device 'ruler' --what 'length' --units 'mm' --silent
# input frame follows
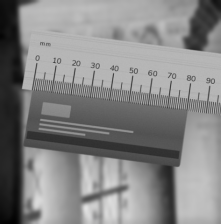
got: 80 mm
